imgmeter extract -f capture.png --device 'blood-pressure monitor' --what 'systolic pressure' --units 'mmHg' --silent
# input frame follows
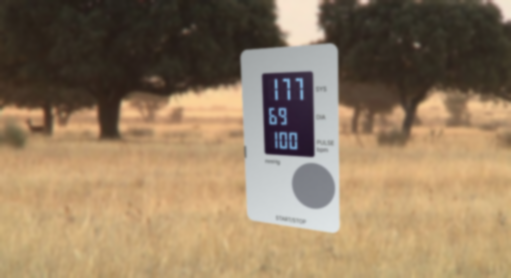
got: 177 mmHg
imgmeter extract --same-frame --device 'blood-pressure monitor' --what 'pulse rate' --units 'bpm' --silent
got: 100 bpm
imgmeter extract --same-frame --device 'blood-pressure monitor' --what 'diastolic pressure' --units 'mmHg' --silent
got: 69 mmHg
